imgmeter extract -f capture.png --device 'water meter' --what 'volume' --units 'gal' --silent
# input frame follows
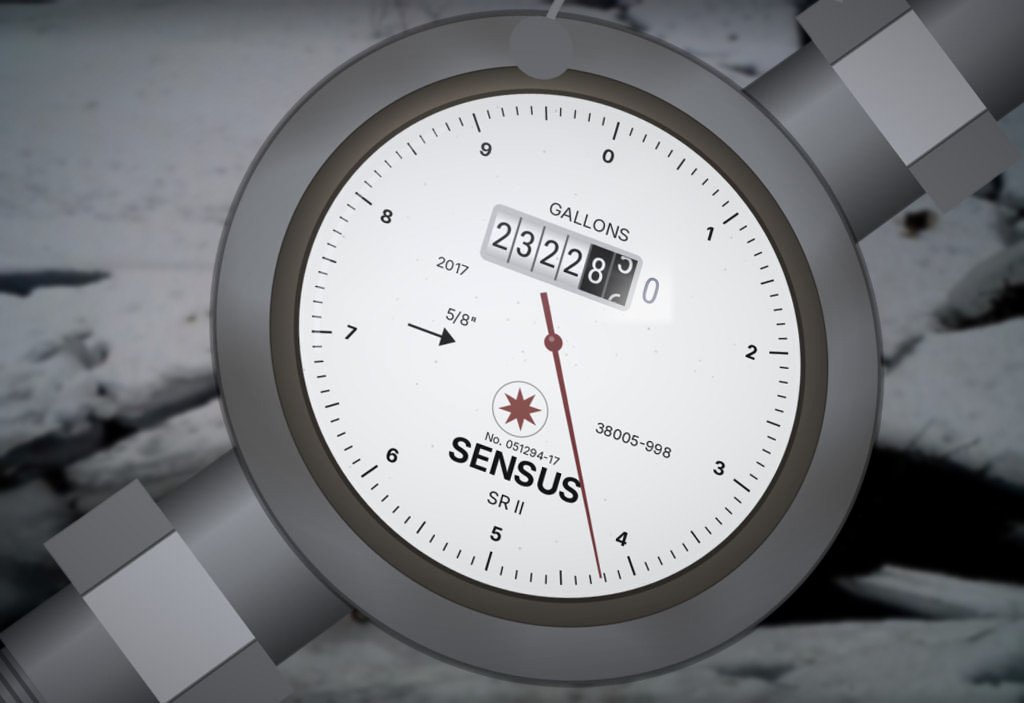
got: 2322854.2 gal
